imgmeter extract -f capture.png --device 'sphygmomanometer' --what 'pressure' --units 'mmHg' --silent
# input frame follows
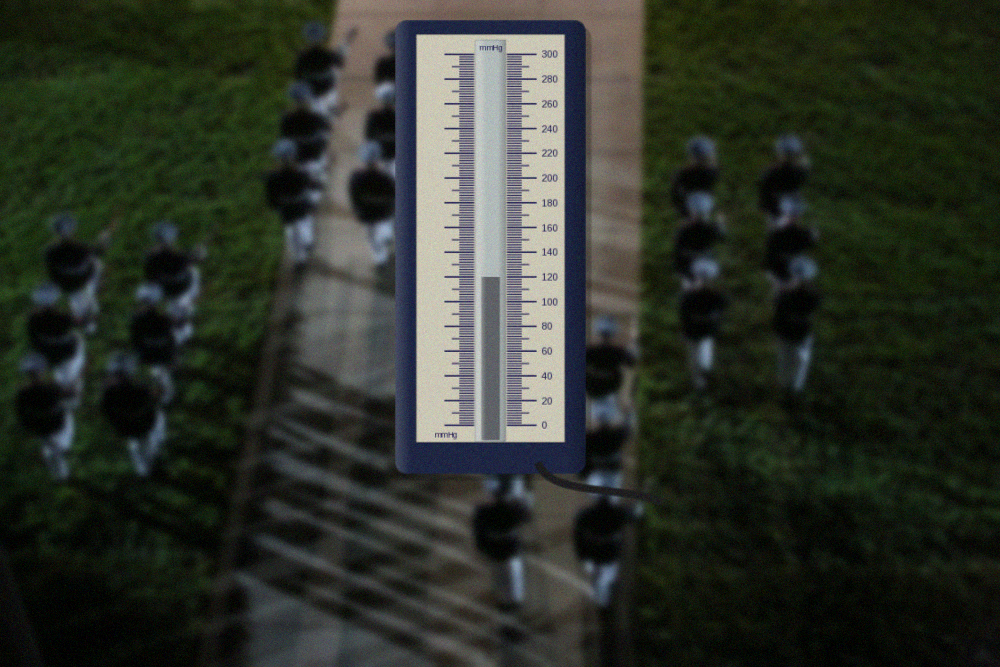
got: 120 mmHg
